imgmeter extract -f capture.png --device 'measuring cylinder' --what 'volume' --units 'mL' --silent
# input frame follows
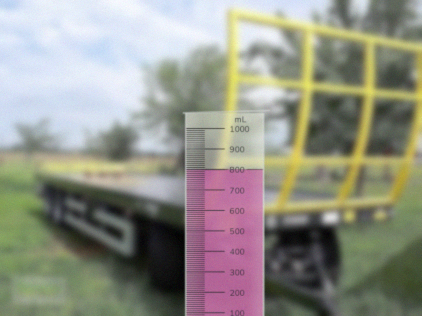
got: 800 mL
